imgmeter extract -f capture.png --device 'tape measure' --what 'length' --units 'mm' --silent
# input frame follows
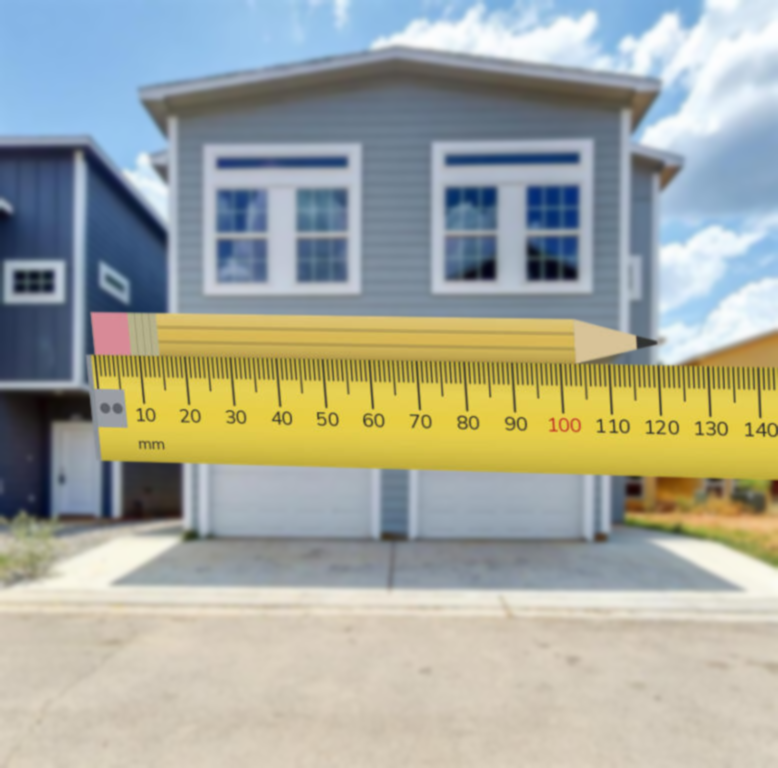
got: 120 mm
